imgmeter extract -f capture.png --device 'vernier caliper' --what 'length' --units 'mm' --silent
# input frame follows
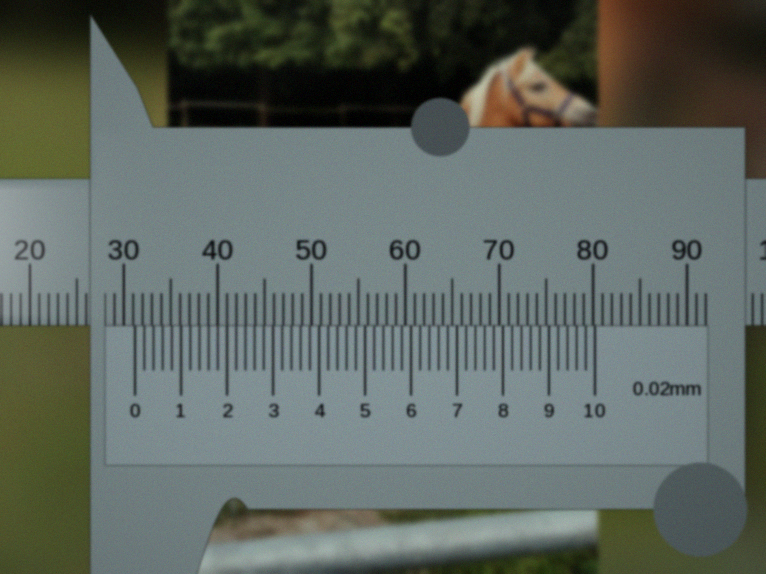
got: 31.2 mm
